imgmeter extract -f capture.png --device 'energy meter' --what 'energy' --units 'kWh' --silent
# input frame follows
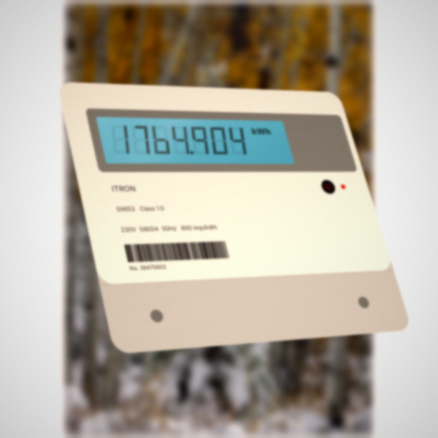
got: 1764.904 kWh
